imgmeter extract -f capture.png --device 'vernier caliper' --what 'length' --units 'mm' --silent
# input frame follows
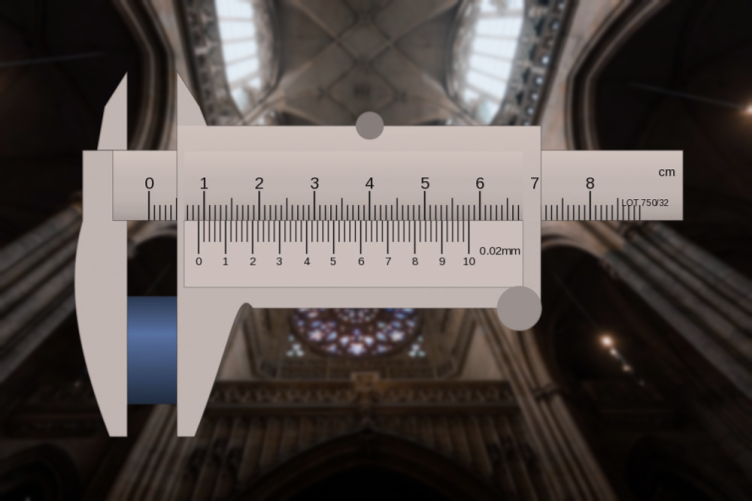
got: 9.0 mm
